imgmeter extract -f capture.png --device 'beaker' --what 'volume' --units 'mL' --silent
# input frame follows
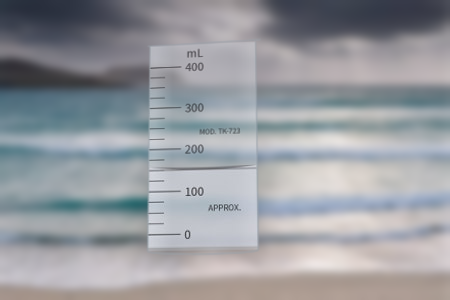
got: 150 mL
